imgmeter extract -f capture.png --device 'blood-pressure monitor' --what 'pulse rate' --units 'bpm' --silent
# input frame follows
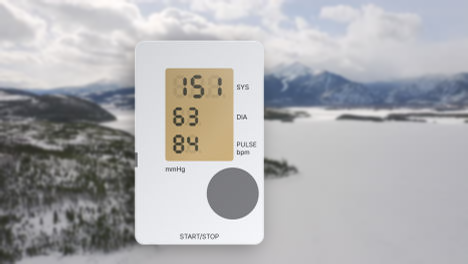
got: 84 bpm
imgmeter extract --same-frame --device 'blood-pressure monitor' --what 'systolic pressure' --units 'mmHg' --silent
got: 151 mmHg
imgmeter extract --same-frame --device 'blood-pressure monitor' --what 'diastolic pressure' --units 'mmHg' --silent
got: 63 mmHg
